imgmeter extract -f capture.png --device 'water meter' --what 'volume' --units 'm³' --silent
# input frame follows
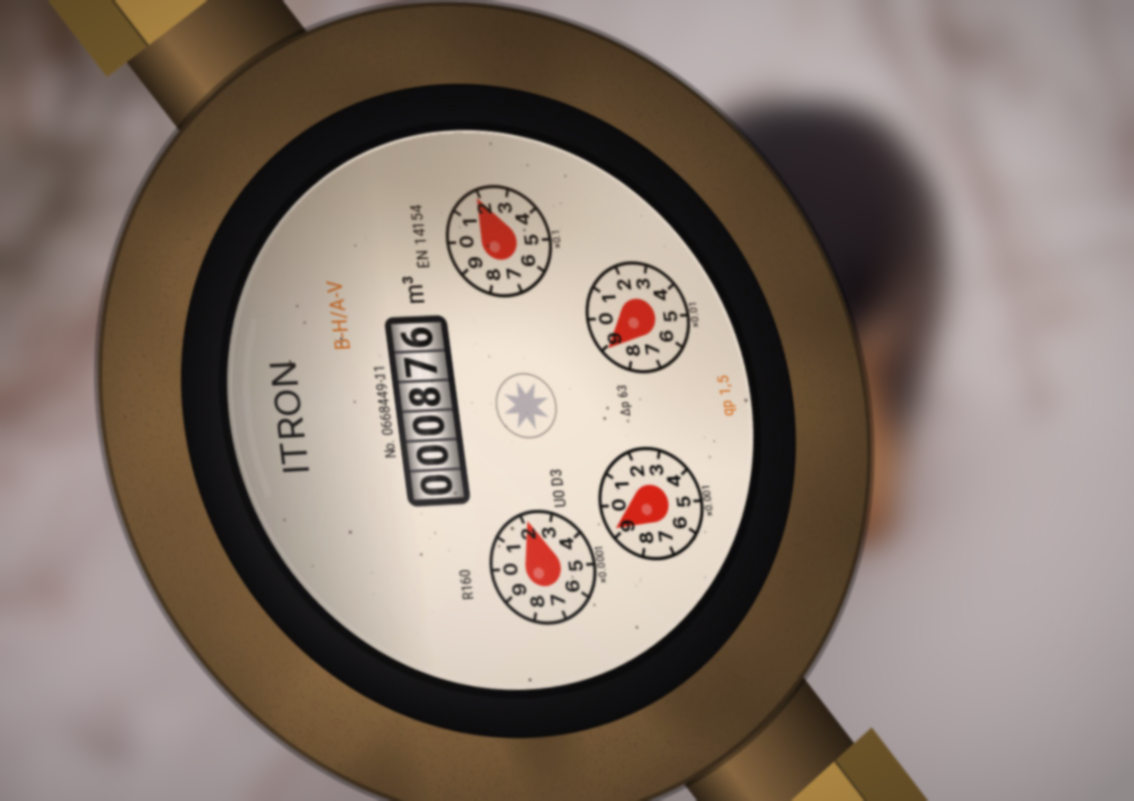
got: 876.1892 m³
